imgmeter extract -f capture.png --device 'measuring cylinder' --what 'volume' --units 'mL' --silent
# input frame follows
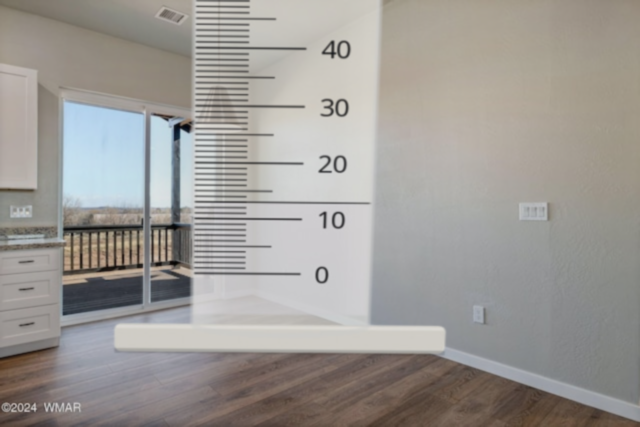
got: 13 mL
